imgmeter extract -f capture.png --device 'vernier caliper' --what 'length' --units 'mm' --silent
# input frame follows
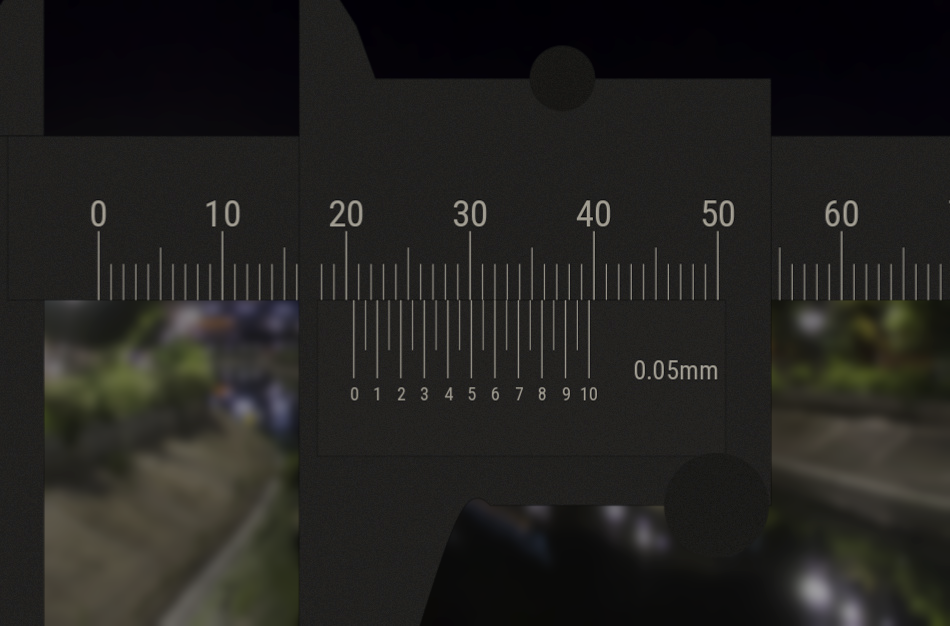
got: 20.6 mm
